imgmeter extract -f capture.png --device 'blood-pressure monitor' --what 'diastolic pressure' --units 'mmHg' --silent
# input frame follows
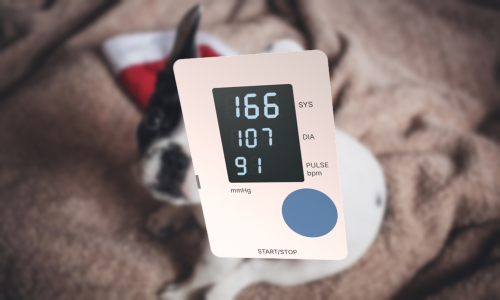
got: 107 mmHg
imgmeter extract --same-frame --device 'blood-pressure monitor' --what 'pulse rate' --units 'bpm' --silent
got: 91 bpm
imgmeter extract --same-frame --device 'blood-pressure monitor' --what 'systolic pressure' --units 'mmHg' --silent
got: 166 mmHg
